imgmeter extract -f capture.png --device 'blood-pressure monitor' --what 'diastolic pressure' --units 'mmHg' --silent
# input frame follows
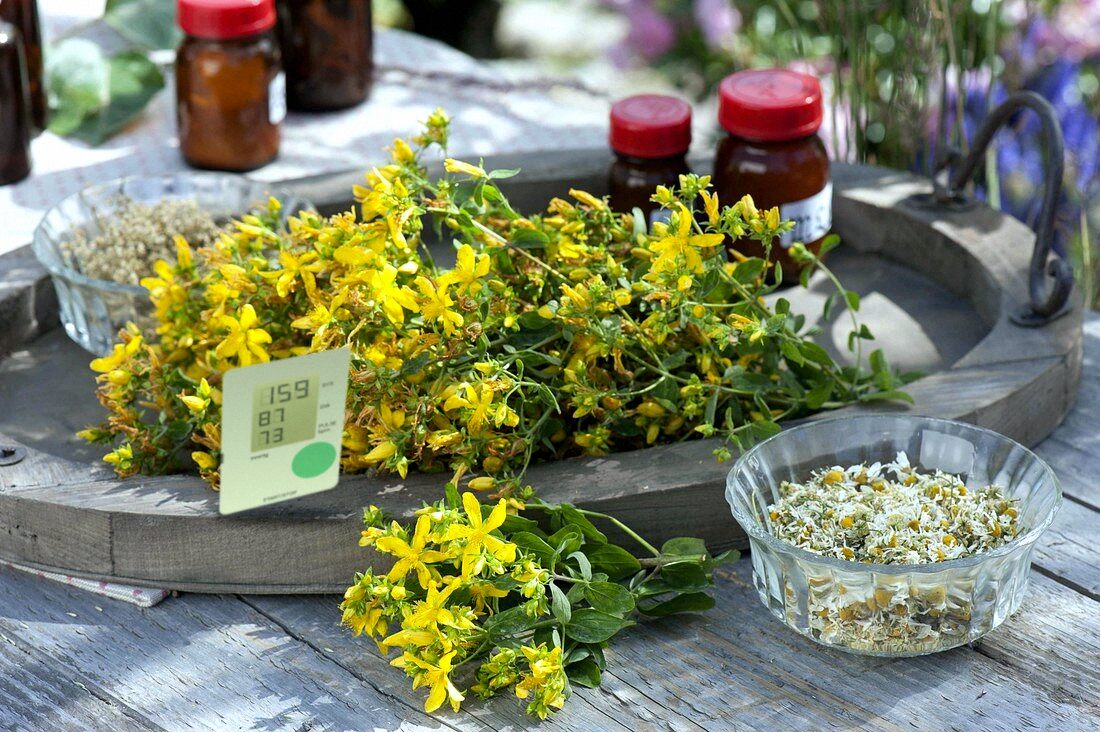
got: 87 mmHg
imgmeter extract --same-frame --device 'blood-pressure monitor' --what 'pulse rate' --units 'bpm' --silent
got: 73 bpm
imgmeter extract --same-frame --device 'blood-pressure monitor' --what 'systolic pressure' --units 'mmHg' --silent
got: 159 mmHg
